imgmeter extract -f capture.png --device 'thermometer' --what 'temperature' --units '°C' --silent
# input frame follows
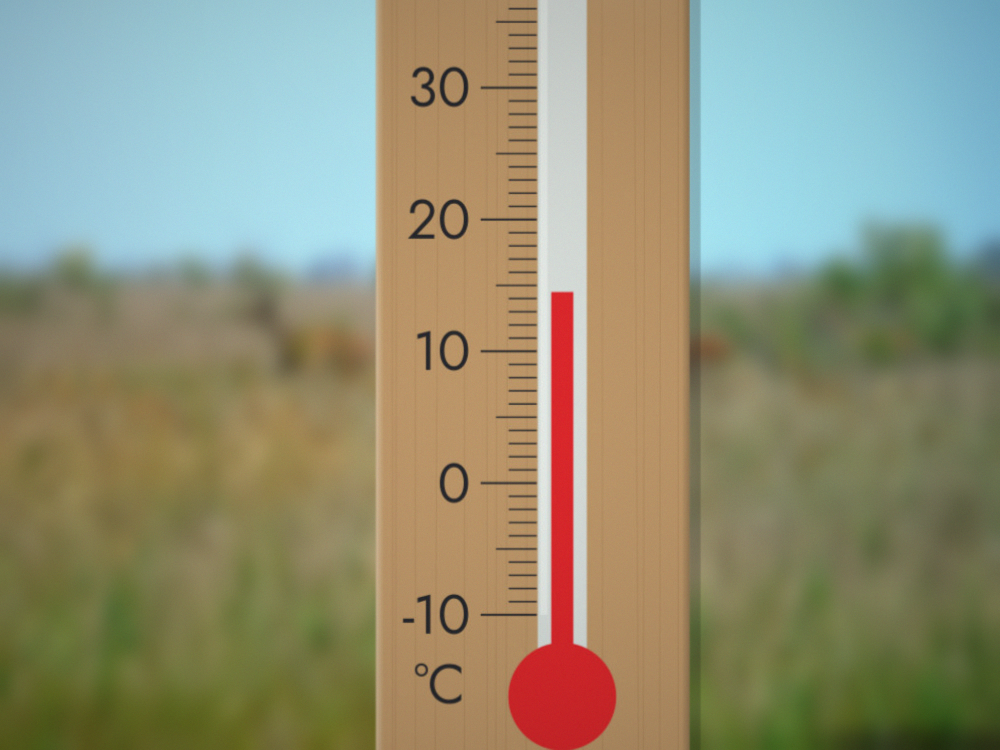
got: 14.5 °C
